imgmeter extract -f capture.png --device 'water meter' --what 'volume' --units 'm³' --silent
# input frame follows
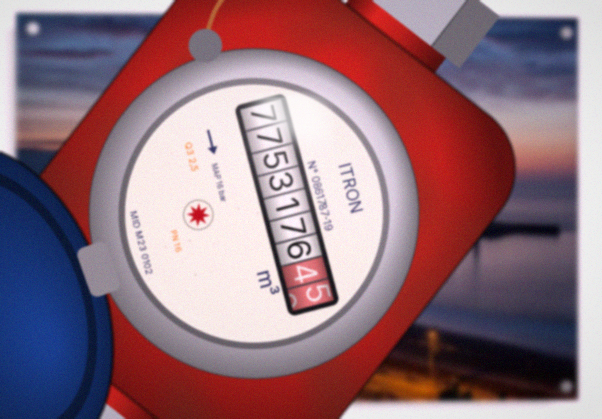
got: 7753176.45 m³
